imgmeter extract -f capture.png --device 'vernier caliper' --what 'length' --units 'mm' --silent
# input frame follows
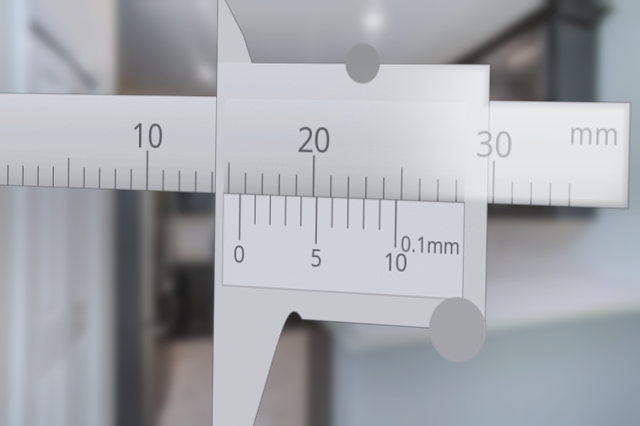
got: 15.7 mm
